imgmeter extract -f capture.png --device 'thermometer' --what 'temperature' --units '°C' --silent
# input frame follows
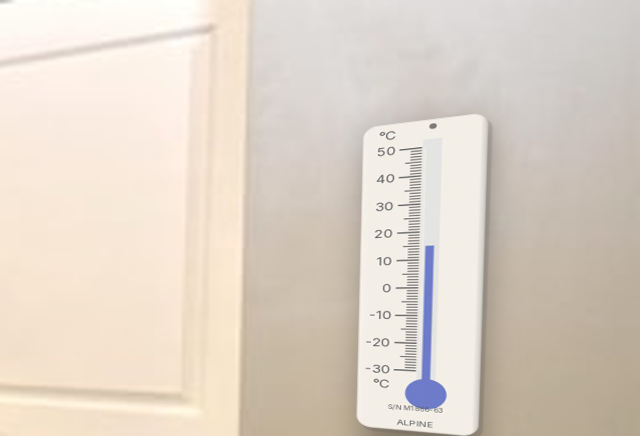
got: 15 °C
